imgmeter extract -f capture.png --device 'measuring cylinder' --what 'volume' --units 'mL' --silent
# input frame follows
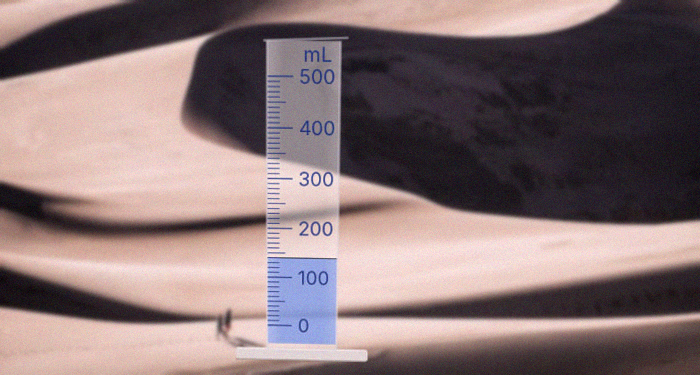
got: 140 mL
